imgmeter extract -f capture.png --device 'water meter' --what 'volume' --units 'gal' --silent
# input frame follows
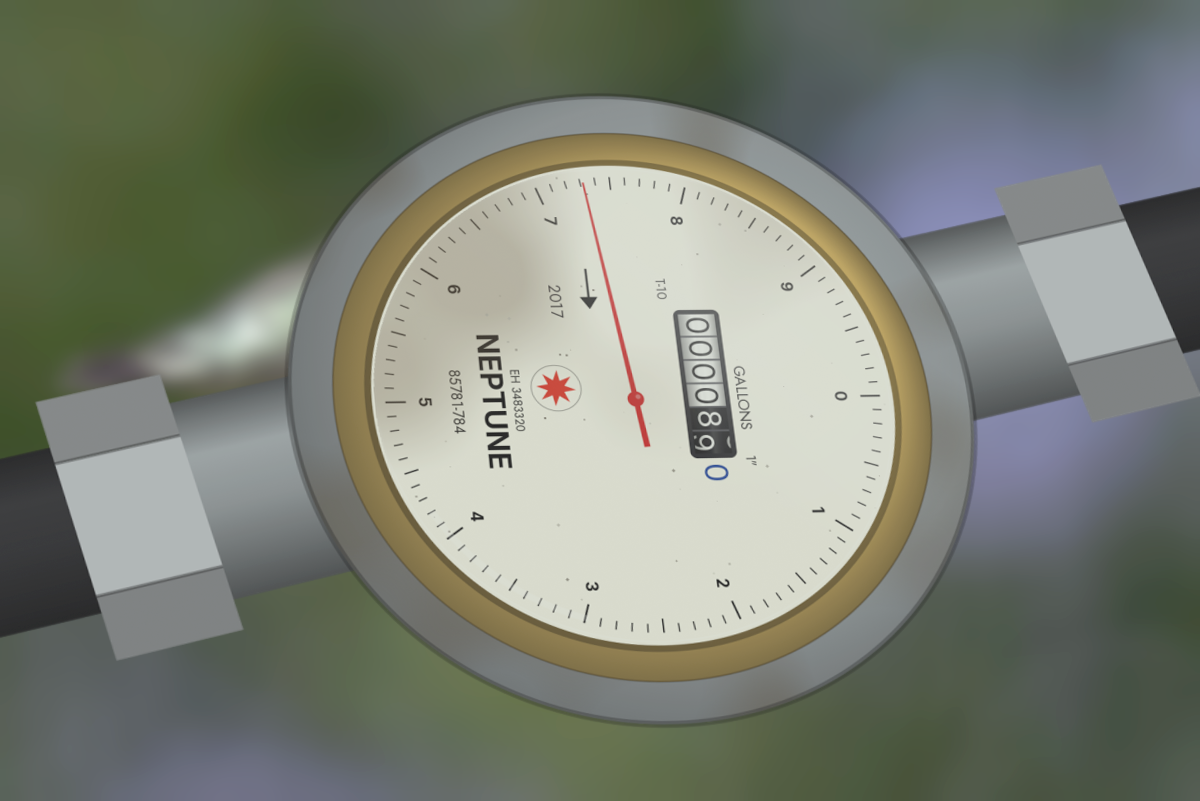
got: 887.3 gal
